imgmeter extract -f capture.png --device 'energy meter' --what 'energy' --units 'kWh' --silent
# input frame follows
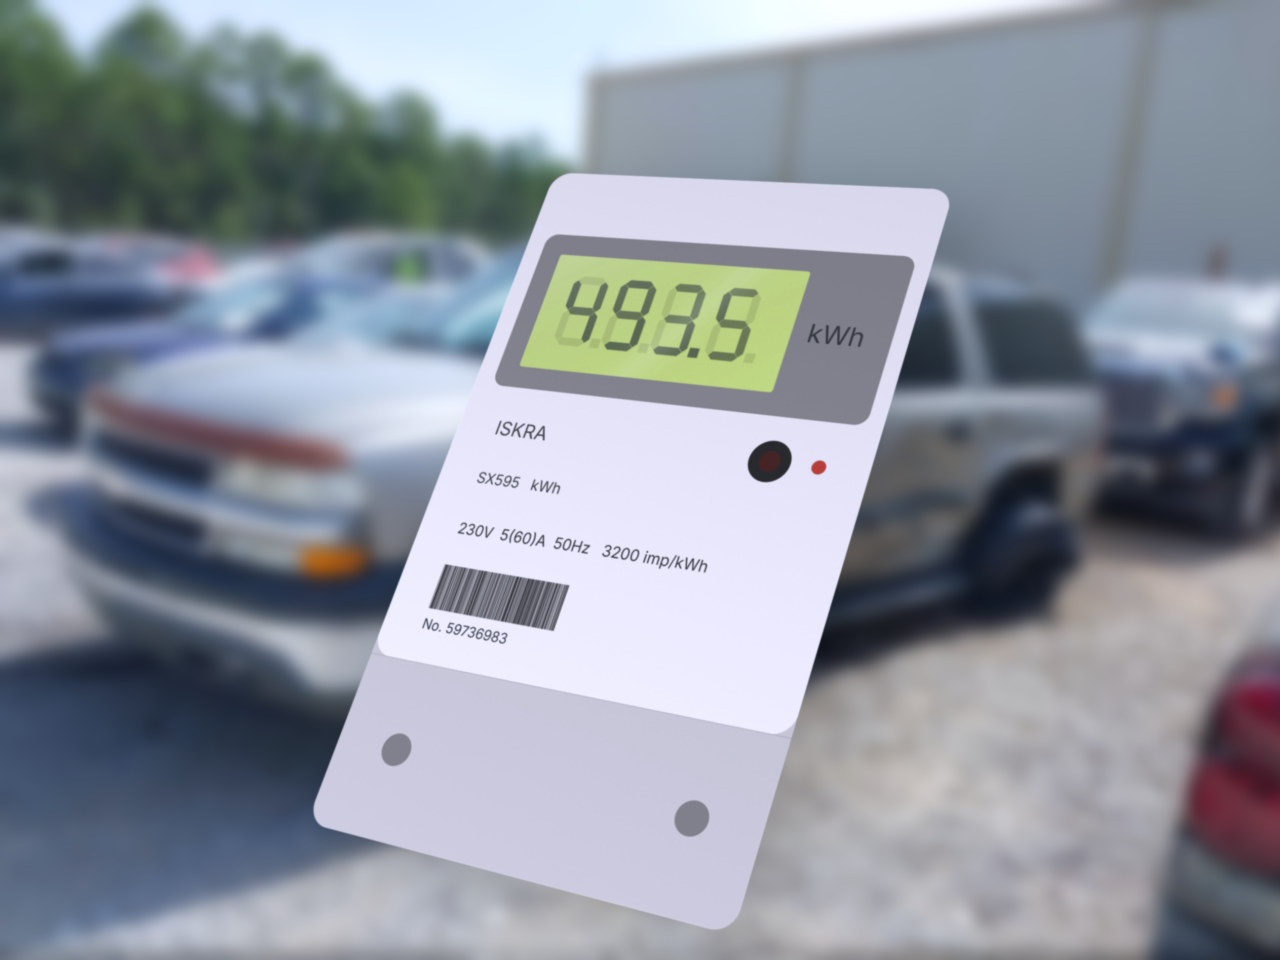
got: 493.5 kWh
